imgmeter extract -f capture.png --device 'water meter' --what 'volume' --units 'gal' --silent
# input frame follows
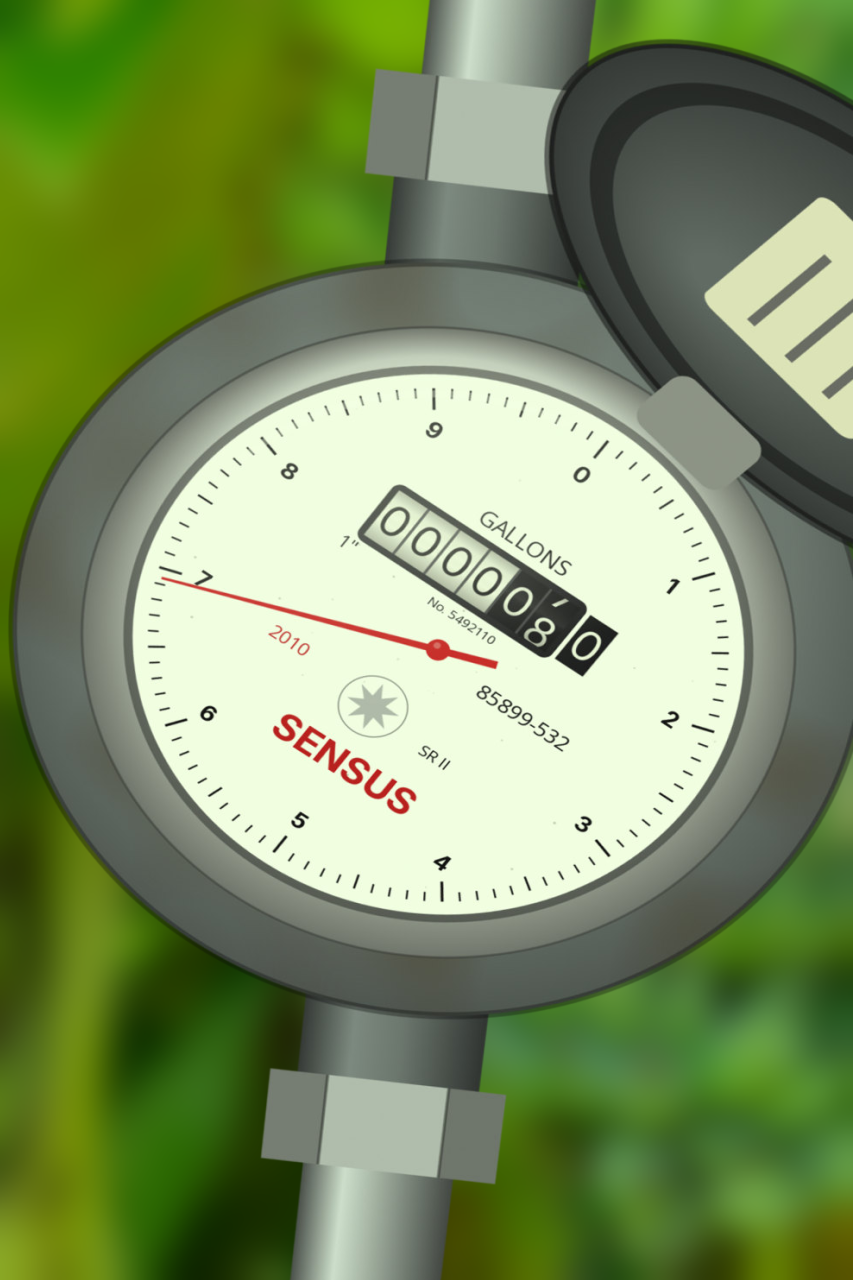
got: 76.9 gal
